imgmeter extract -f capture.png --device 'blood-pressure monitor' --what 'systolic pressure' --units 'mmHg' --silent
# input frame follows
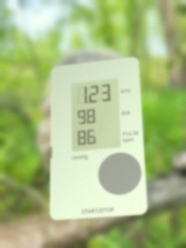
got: 123 mmHg
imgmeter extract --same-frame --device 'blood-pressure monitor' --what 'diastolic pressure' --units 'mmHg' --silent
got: 98 mmHg
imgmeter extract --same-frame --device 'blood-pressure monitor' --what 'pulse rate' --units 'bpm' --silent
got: 86 bpm
